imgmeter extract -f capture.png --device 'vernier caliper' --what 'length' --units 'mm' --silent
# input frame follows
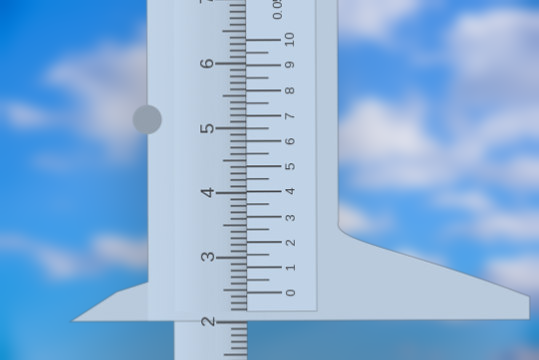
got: 24.6 mm
